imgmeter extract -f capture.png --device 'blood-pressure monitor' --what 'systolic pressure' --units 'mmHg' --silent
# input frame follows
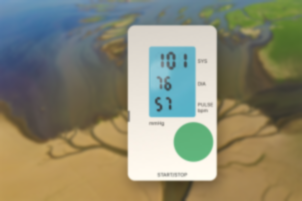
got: 101 mmHg
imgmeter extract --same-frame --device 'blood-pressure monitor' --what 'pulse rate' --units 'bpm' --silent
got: 57 bpm
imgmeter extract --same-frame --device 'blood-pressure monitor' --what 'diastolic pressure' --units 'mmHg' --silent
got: 76 mmHg
